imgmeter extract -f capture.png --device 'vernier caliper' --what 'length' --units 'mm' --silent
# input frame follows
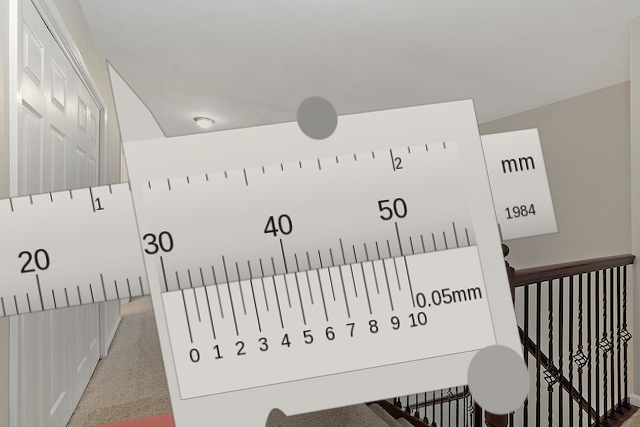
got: 31.2 mm
